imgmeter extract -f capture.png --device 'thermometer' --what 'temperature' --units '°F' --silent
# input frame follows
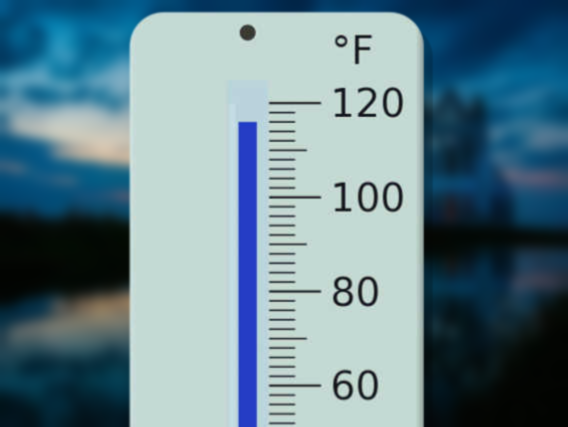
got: 116 °F
